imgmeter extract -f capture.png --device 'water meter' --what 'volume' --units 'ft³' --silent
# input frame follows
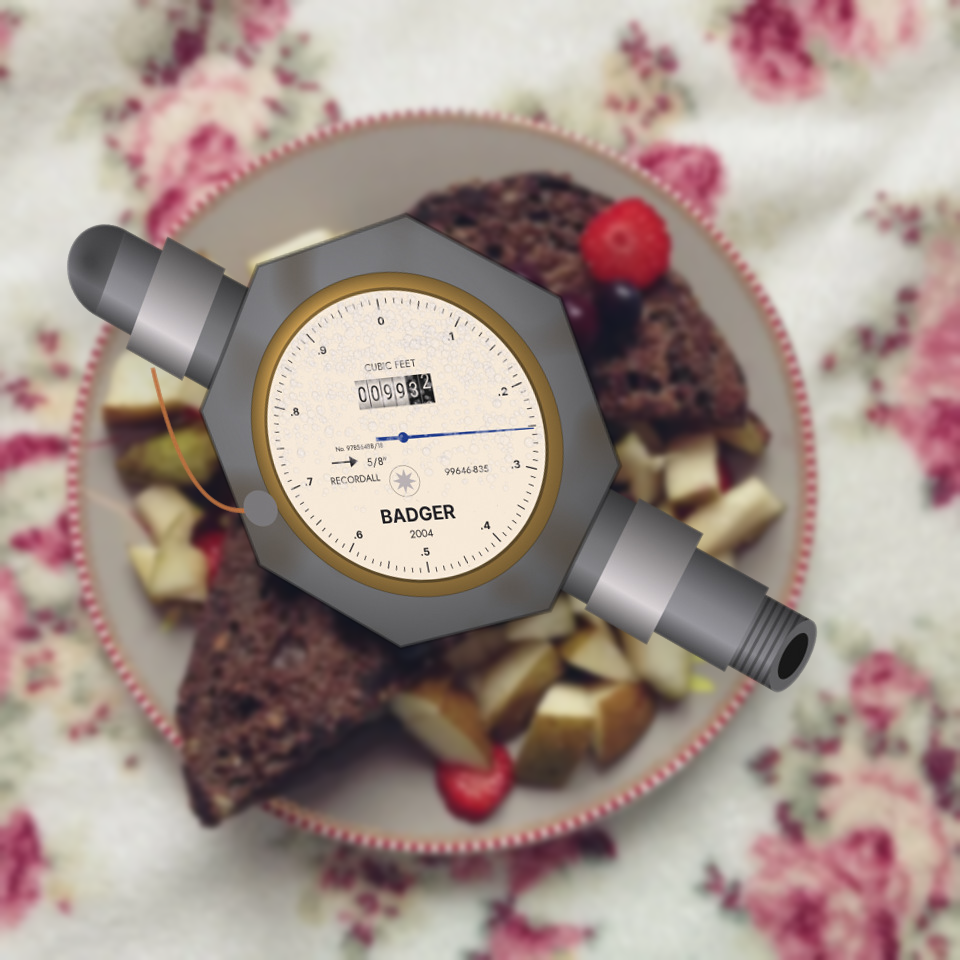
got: 9932.25 ft³
